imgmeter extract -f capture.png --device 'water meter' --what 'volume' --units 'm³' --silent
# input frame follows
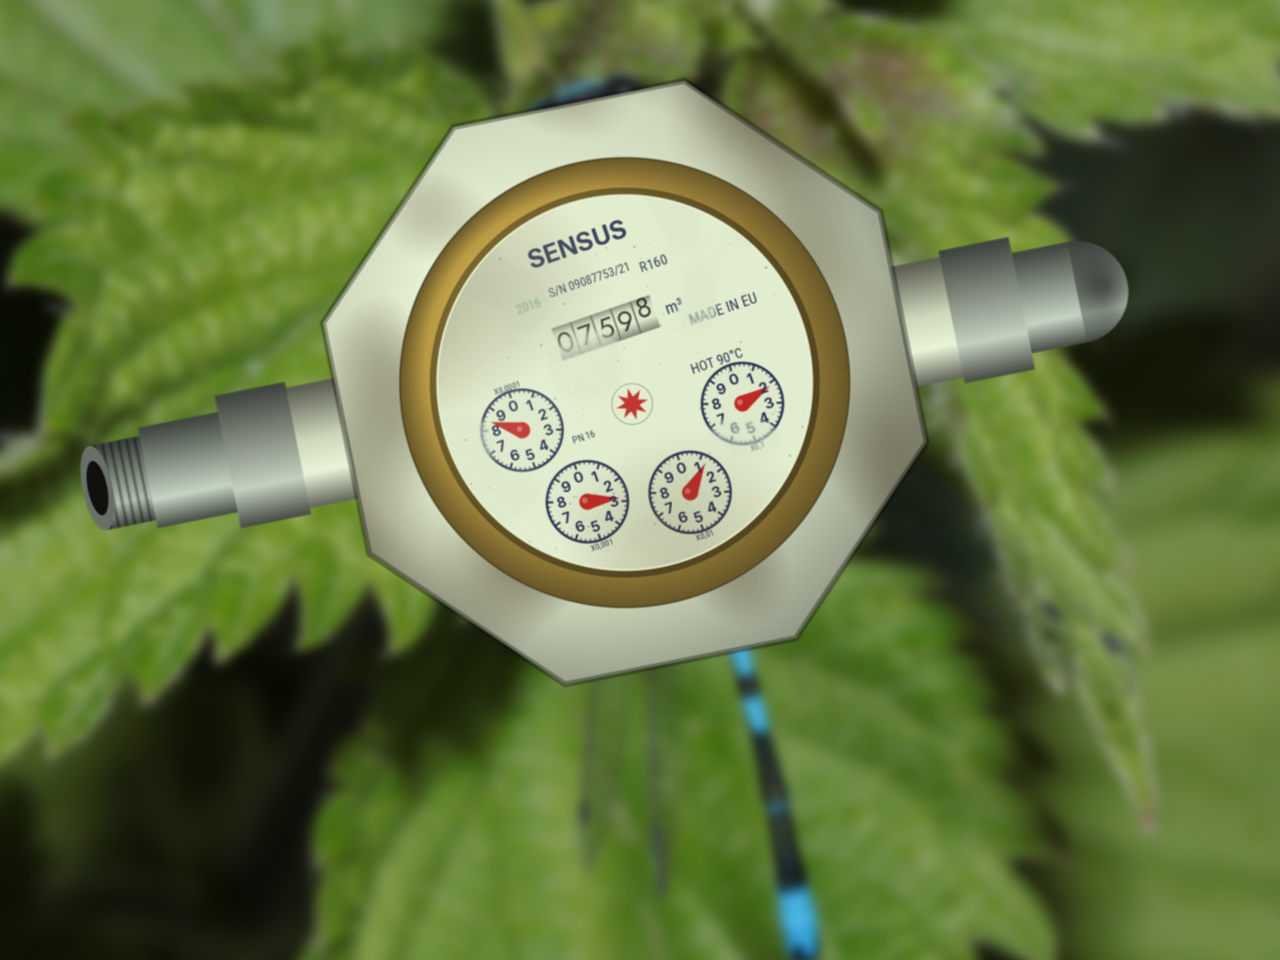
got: 7598.2128 m³
